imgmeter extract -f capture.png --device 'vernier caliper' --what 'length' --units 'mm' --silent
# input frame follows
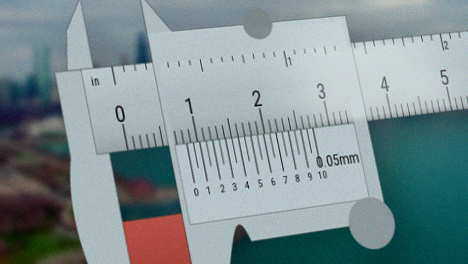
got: 8.4 mm
